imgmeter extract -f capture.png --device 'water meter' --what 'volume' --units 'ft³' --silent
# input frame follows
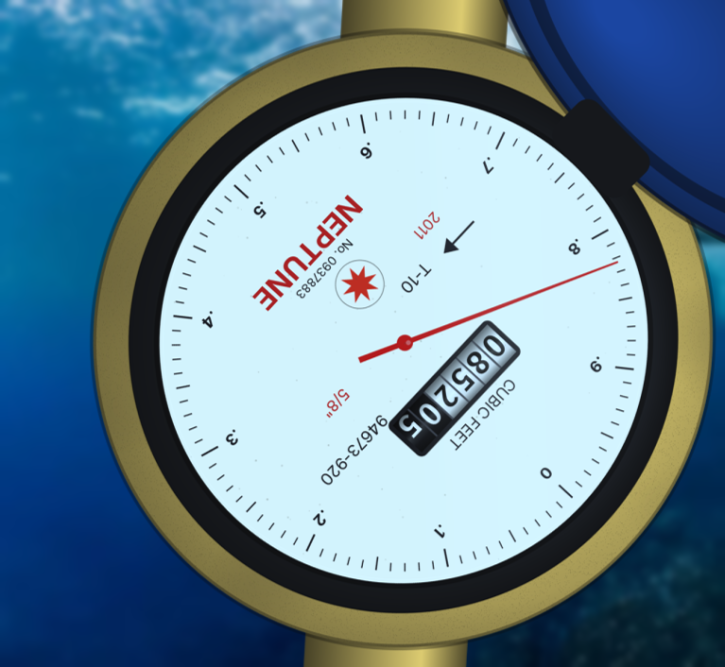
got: 85204.82 ft³
